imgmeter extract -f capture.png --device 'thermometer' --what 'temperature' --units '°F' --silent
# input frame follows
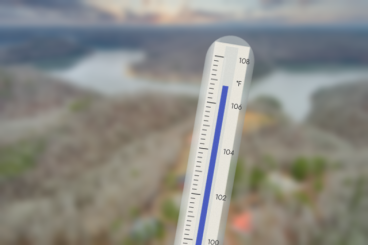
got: 106.8 °F
